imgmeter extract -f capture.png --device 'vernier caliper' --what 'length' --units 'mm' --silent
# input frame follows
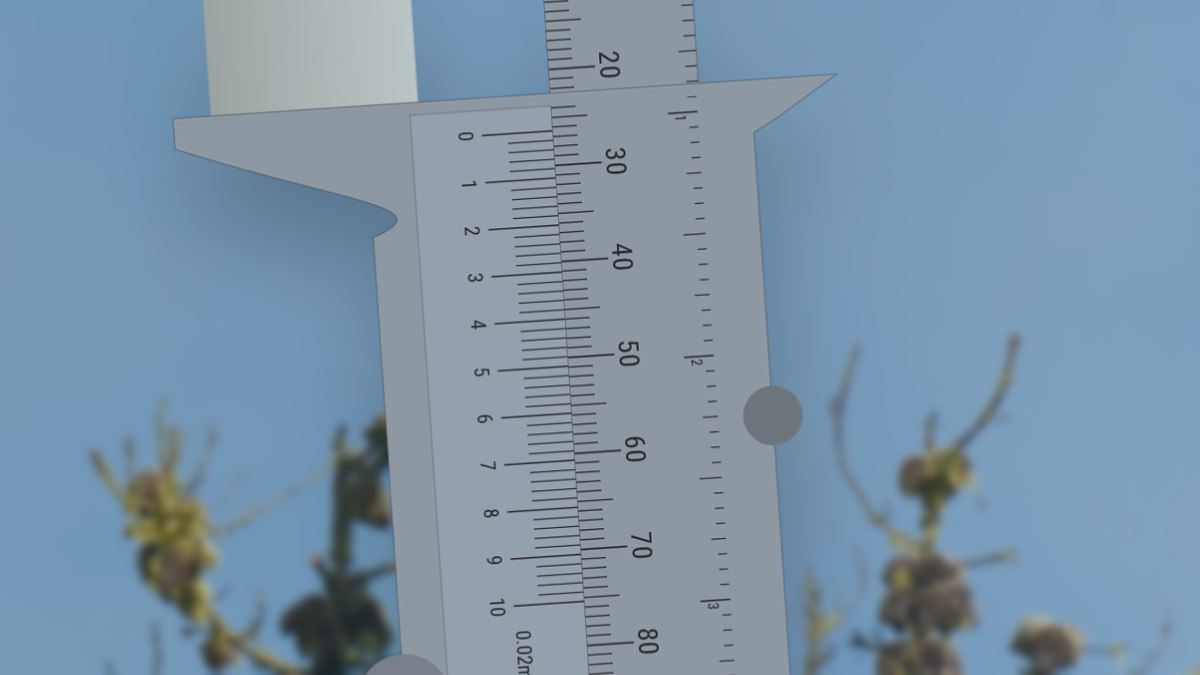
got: 26.4 mm
